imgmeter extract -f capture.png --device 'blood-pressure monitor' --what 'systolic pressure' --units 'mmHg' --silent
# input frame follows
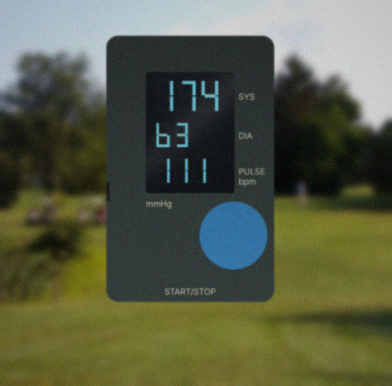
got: 174 mmHg
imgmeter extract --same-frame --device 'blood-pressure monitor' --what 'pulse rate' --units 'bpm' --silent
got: 111 bpm
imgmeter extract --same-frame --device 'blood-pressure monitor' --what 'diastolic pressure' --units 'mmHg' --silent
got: 63 mmHg
